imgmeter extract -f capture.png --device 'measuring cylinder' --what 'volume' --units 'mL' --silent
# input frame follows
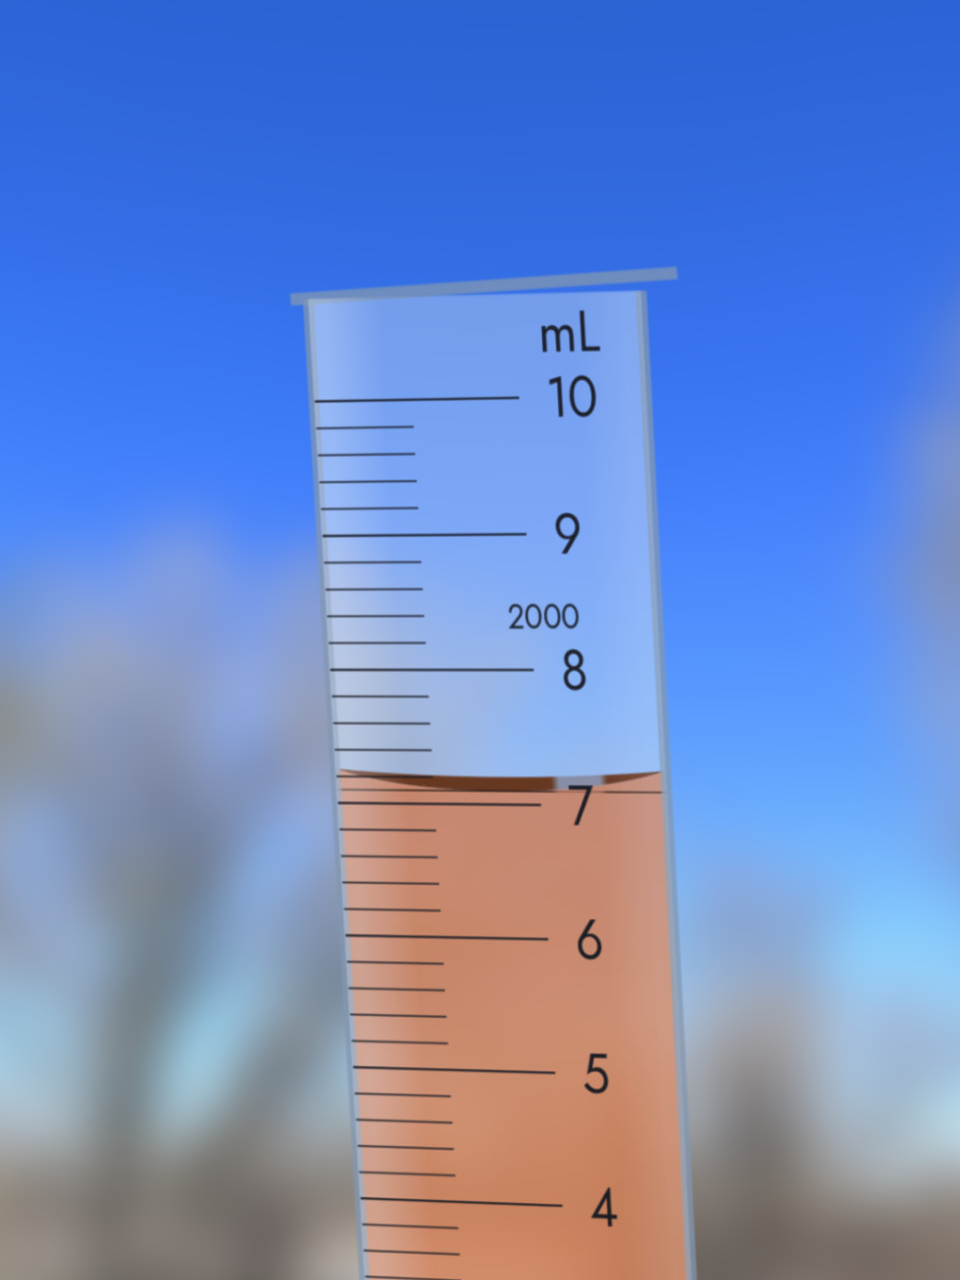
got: 7.1 mL
